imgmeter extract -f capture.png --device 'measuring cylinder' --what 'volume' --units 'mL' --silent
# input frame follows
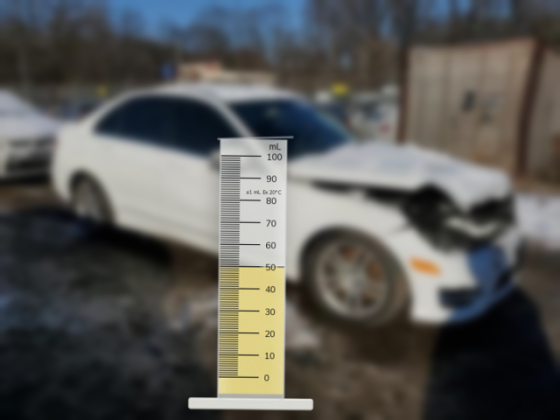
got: 50 mL
